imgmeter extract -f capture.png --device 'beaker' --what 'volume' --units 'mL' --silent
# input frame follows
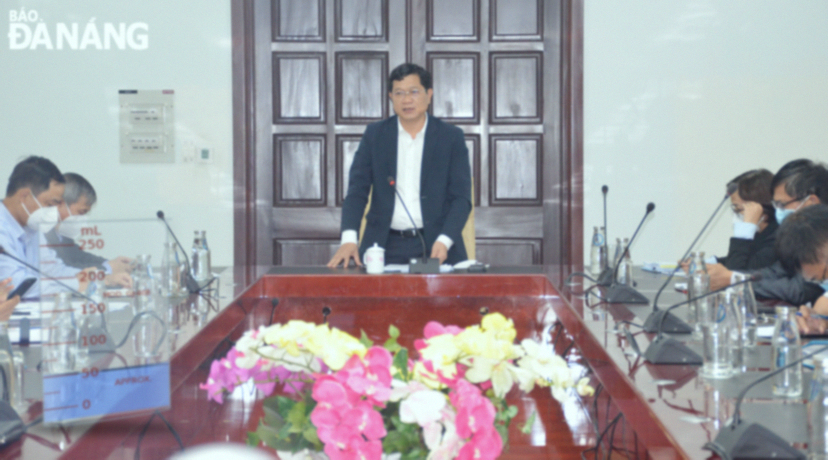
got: 50 mL
